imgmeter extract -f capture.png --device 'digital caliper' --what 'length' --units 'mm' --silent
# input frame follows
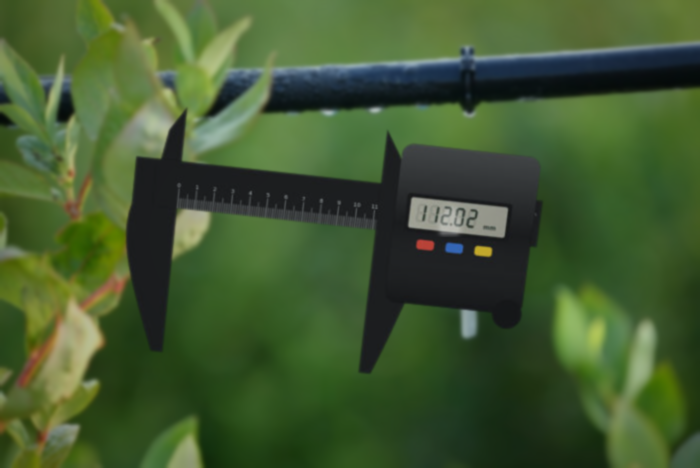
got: 112.02 mm
